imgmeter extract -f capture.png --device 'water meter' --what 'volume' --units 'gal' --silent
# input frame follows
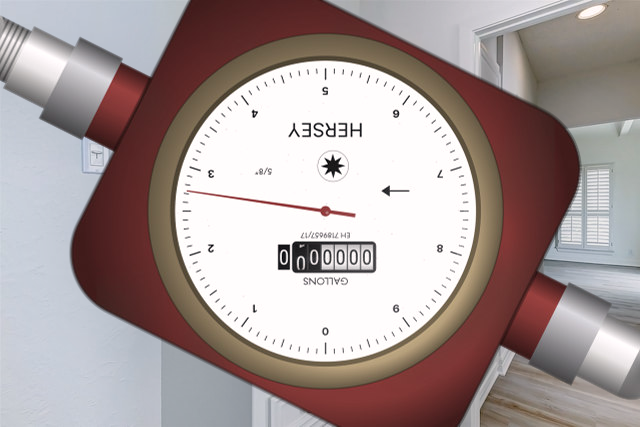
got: 2.7 gal
